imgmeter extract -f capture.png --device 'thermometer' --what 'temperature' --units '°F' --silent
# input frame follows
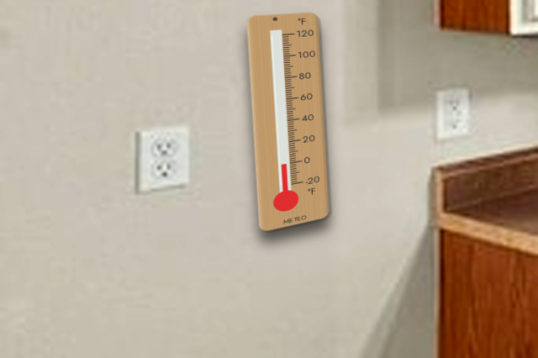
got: 0 °F
